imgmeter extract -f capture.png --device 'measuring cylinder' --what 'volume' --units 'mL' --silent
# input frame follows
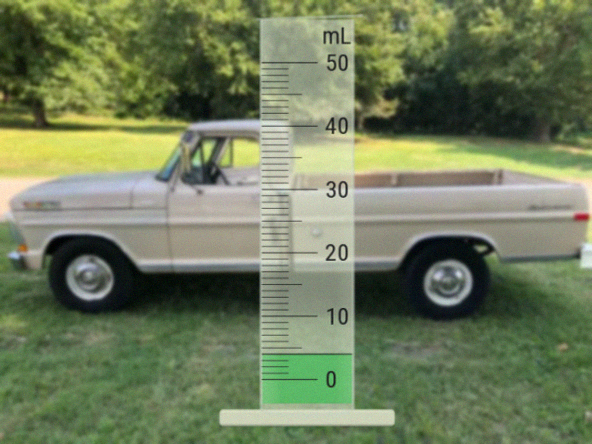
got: 4 mL
